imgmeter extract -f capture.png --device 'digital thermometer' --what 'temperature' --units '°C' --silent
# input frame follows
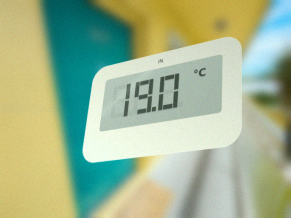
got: 19.0 °C
